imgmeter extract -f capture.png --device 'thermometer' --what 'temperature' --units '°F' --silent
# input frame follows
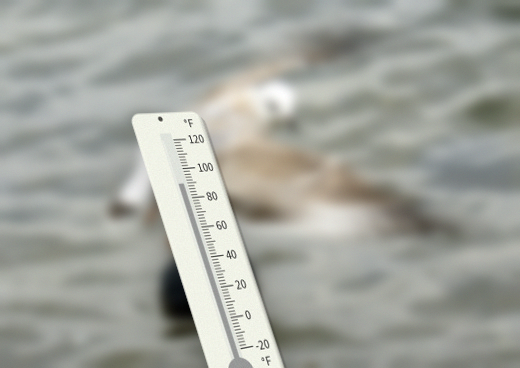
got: 90 °F
